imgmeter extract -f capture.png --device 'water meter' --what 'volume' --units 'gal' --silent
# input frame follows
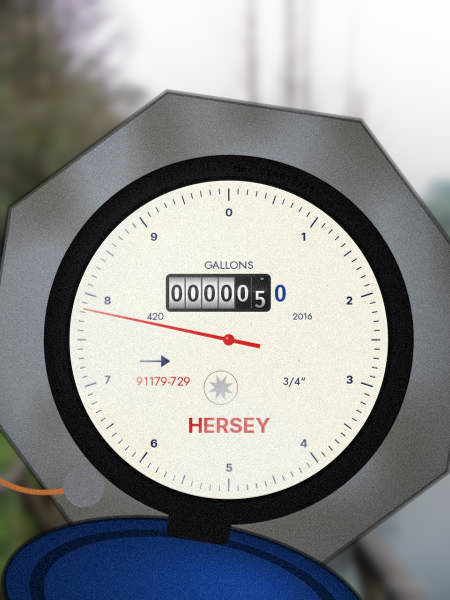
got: 47.8 gal
